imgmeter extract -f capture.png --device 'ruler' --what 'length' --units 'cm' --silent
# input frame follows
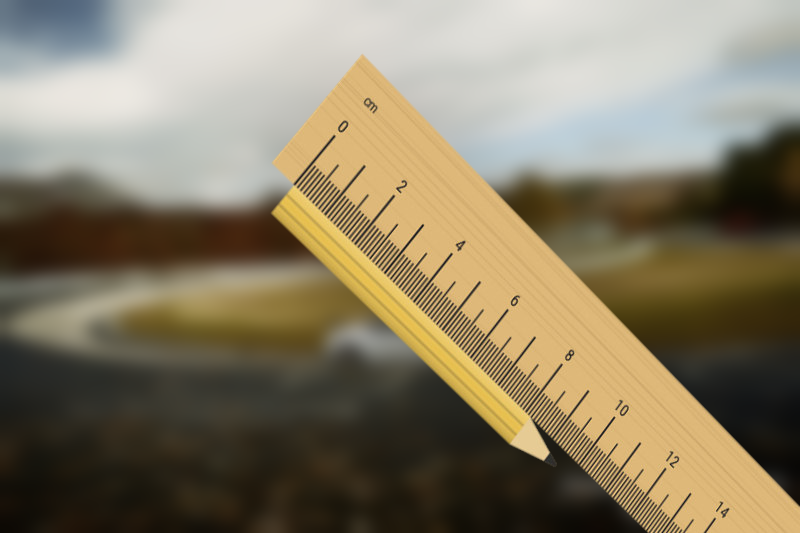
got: 9.5 cm
